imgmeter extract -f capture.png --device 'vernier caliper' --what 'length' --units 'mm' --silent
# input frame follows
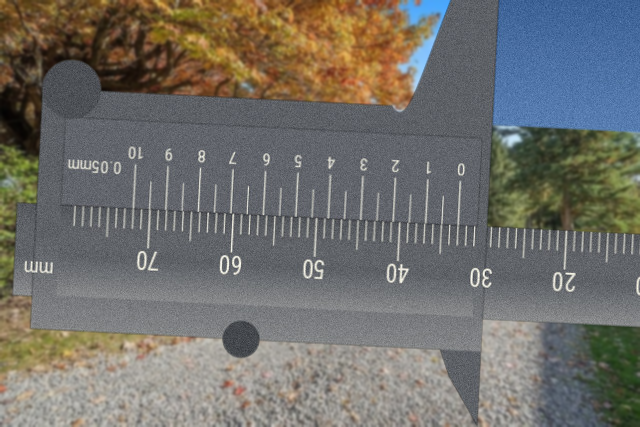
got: 33.0 mm
